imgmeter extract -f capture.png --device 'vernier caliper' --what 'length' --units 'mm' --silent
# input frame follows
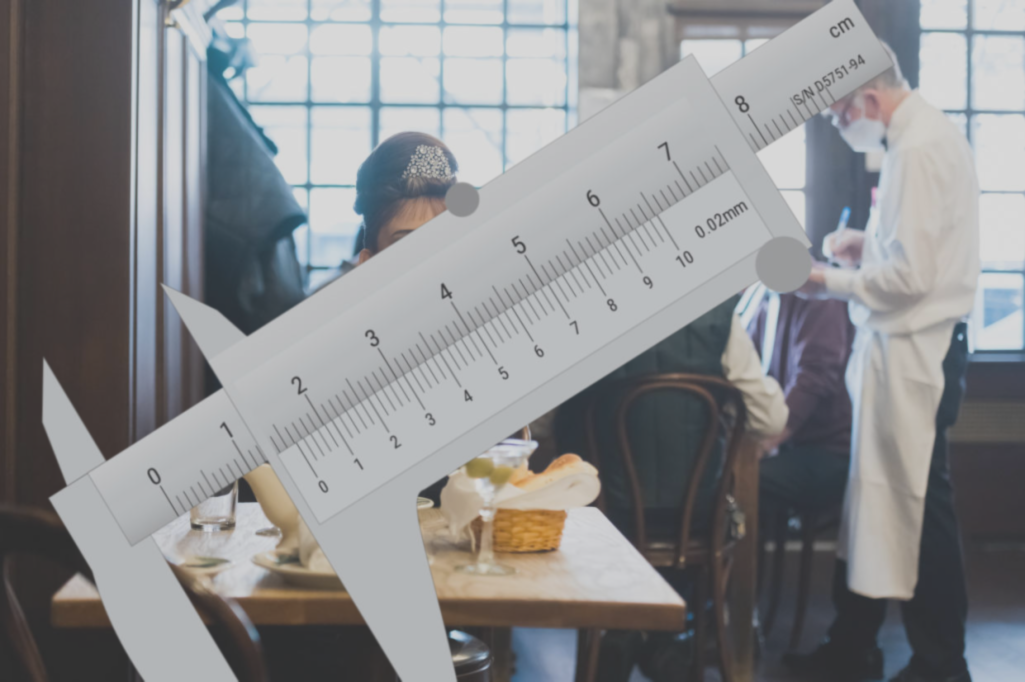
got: 16.2 mm
